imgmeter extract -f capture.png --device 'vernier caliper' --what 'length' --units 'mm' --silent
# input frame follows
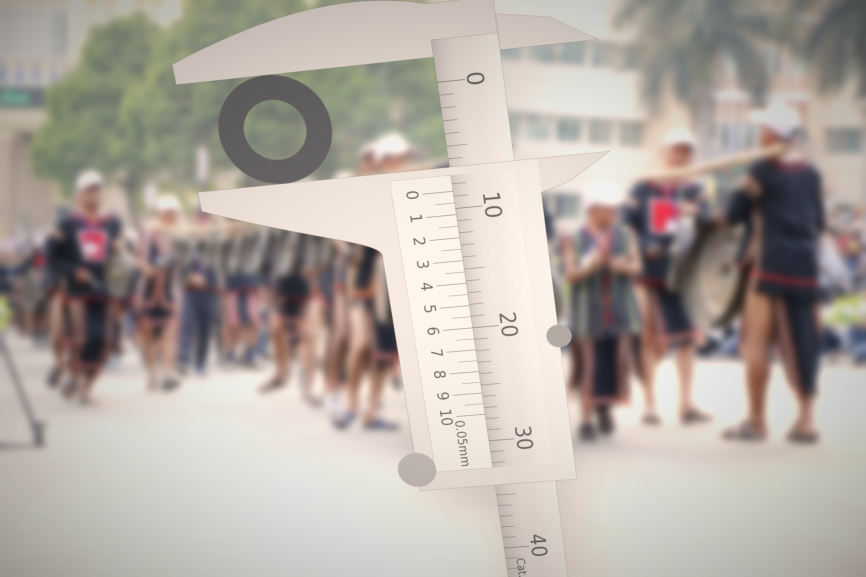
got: 8.6 mm
